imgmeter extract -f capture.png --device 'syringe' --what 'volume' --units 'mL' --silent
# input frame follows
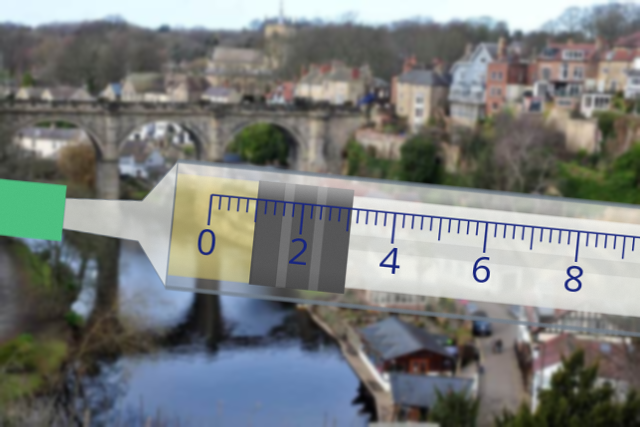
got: 1 mL
